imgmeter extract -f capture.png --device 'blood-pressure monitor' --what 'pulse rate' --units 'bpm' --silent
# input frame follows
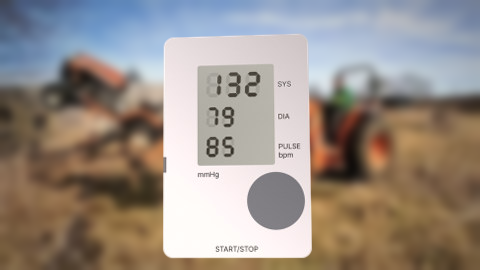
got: 85 bpm
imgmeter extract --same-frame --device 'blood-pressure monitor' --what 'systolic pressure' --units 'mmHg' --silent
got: 132 mmHg
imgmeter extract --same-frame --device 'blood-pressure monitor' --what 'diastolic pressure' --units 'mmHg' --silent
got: 79 mmHg
